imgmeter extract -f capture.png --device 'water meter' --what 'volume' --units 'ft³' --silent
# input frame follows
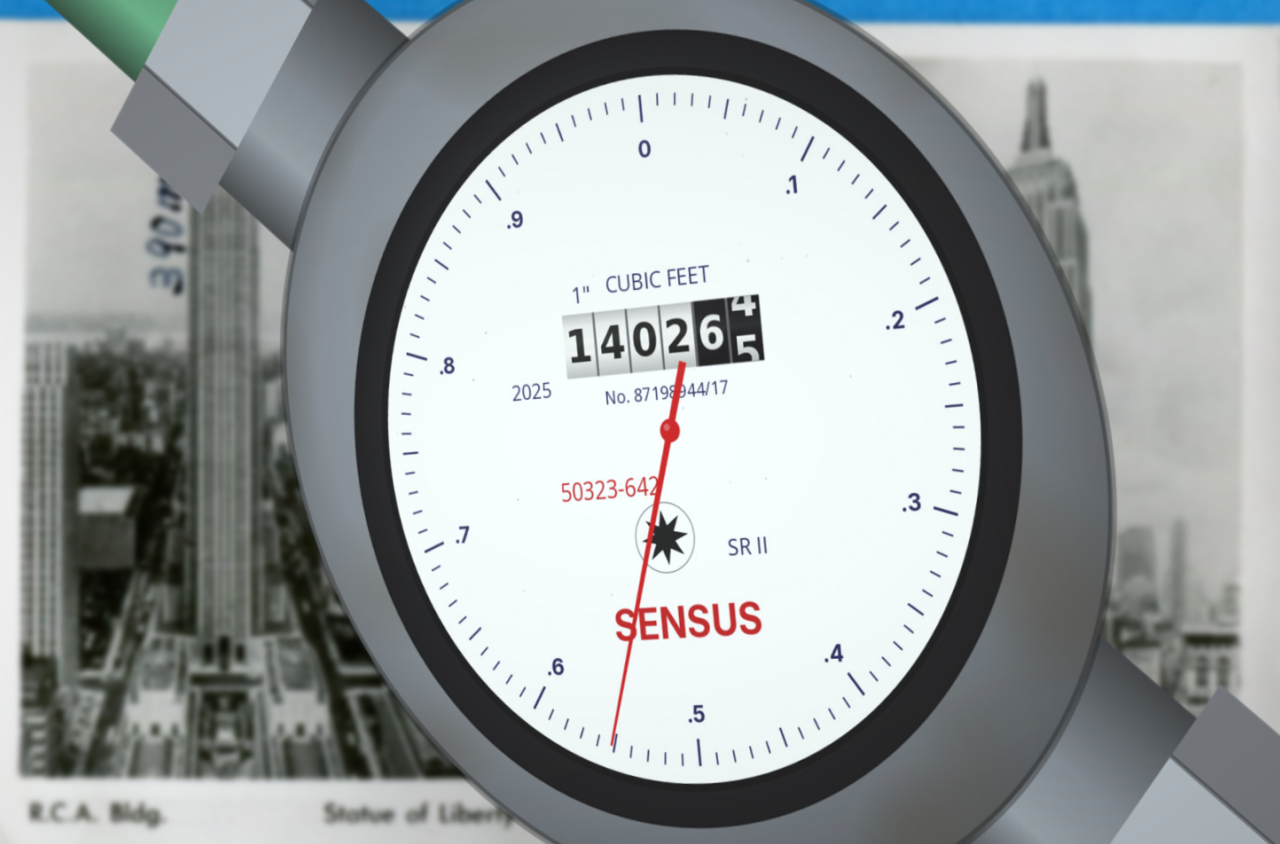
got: 140264.55 ft³
